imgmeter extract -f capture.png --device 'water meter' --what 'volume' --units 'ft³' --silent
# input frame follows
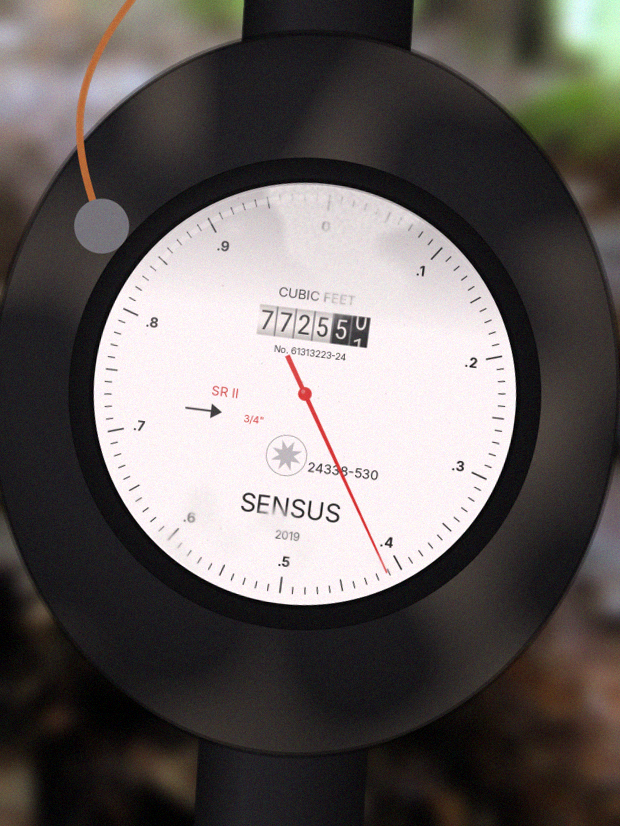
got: 772550.41 ft³
